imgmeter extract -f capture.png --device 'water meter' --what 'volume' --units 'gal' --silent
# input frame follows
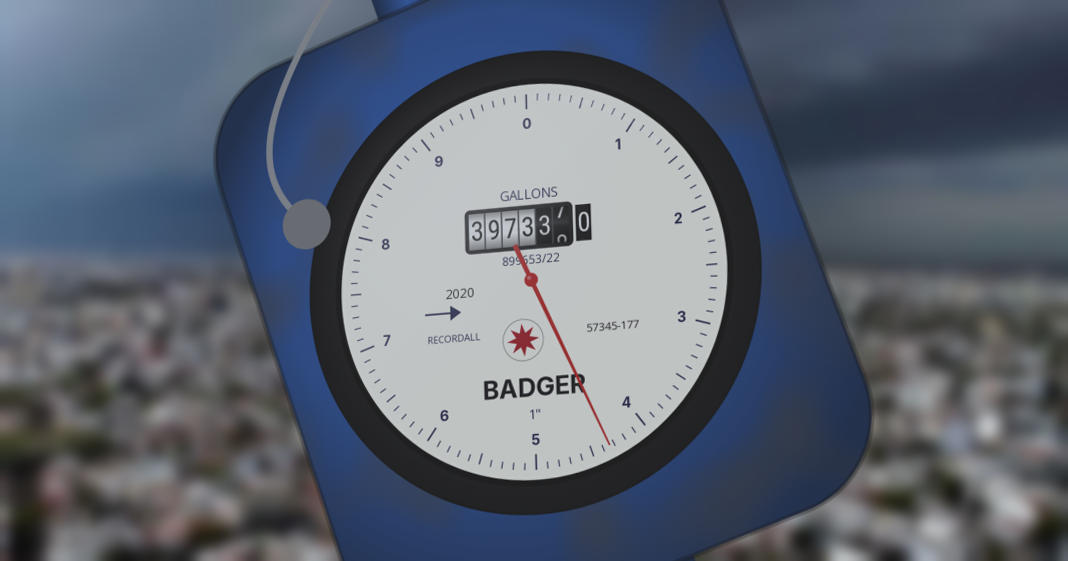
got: 3973374.3 gal
